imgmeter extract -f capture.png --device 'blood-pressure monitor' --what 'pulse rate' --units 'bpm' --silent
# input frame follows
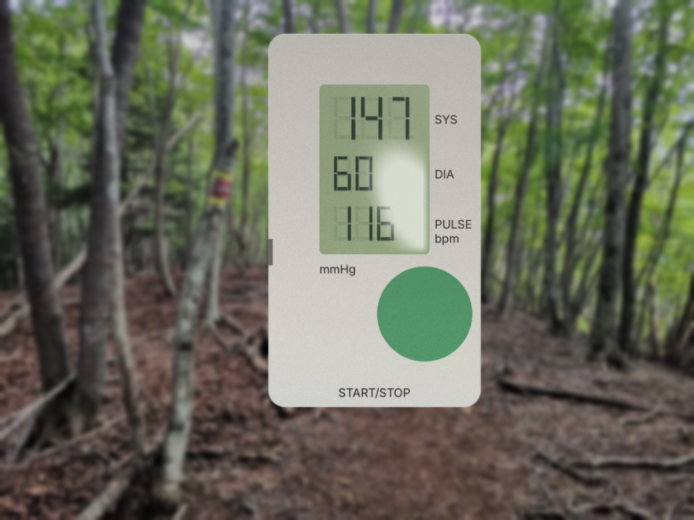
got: 116 bpm
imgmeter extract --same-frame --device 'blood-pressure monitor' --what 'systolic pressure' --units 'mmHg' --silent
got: 147 mmHg
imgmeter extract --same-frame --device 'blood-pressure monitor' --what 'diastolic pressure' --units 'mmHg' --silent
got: 60 mmHg
